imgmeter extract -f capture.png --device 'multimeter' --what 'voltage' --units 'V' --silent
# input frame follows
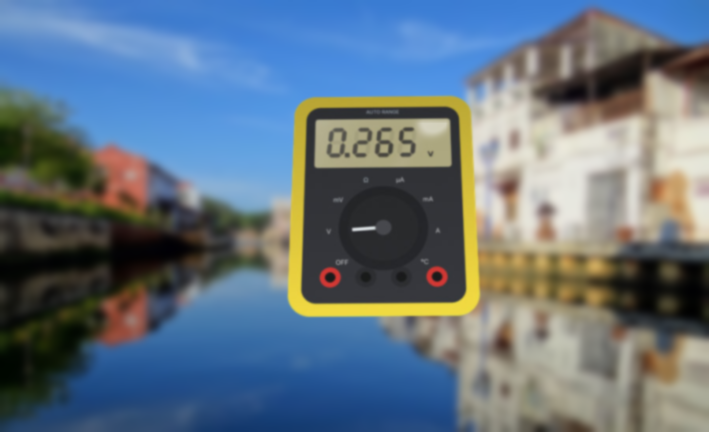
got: 0.265 V
